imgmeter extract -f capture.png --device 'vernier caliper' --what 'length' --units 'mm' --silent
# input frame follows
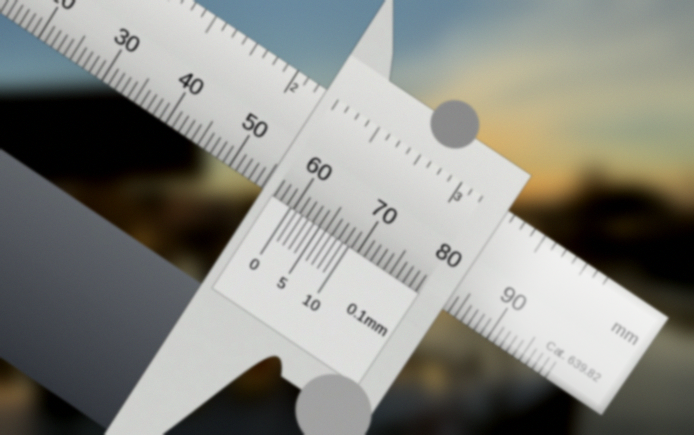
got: 59.6 mm
